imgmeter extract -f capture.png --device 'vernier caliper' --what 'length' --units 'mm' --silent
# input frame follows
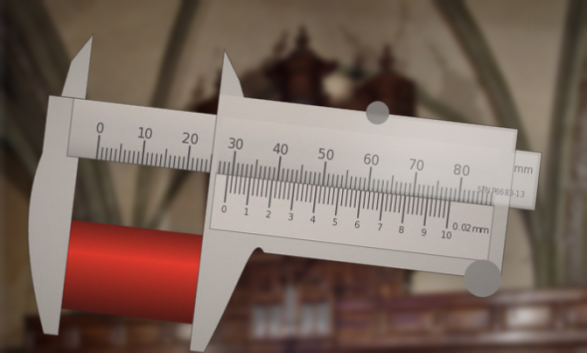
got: 29.0 mm
